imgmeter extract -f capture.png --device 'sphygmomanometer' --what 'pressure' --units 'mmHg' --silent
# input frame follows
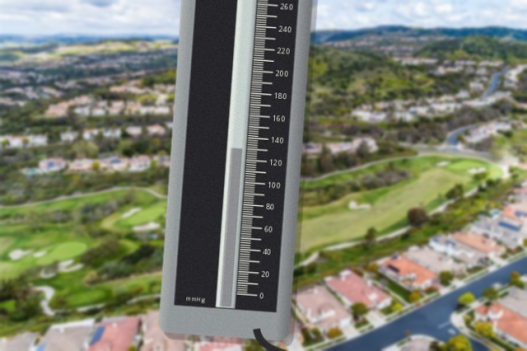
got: 130 mmHg
